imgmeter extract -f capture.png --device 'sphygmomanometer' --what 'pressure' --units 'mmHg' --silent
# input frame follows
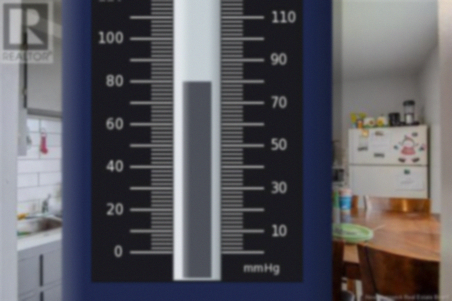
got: 80 mmHg
